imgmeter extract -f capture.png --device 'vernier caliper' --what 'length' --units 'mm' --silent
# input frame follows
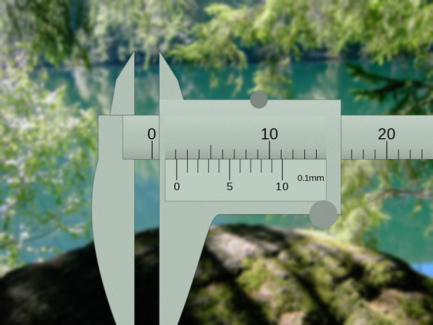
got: 2.1 mm
